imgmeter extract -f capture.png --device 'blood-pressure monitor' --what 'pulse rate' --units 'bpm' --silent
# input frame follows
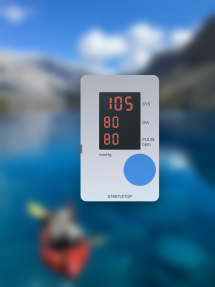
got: 80 bpm
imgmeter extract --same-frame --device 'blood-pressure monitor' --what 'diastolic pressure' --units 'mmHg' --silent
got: 80 mmHg
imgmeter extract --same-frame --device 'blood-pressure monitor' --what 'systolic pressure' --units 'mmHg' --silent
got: 105 mmHg
